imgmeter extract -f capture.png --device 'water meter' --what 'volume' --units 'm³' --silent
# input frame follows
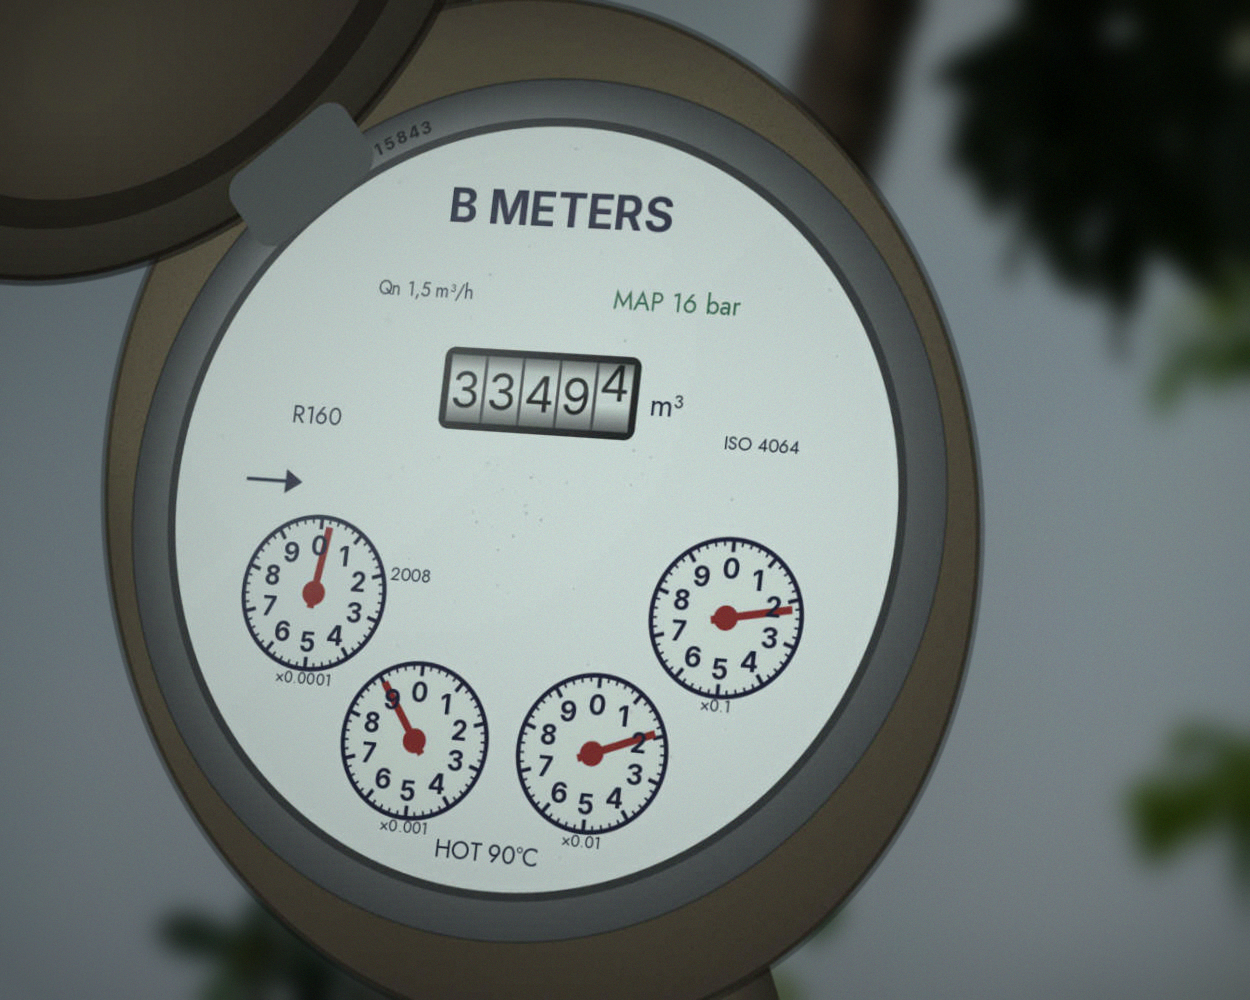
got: 33494.2190 m³
